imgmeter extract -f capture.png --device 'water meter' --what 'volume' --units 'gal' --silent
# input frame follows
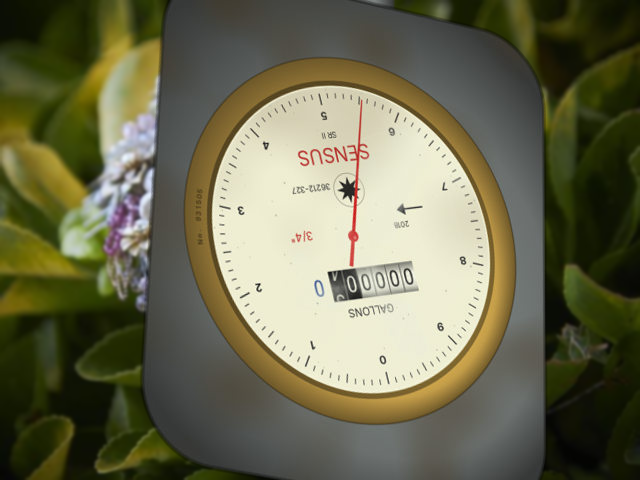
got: 35.5 gal
